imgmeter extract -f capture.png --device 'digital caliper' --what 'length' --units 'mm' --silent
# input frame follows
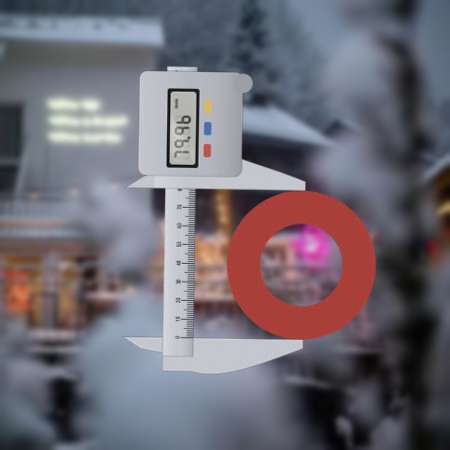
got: 79.96 mm
